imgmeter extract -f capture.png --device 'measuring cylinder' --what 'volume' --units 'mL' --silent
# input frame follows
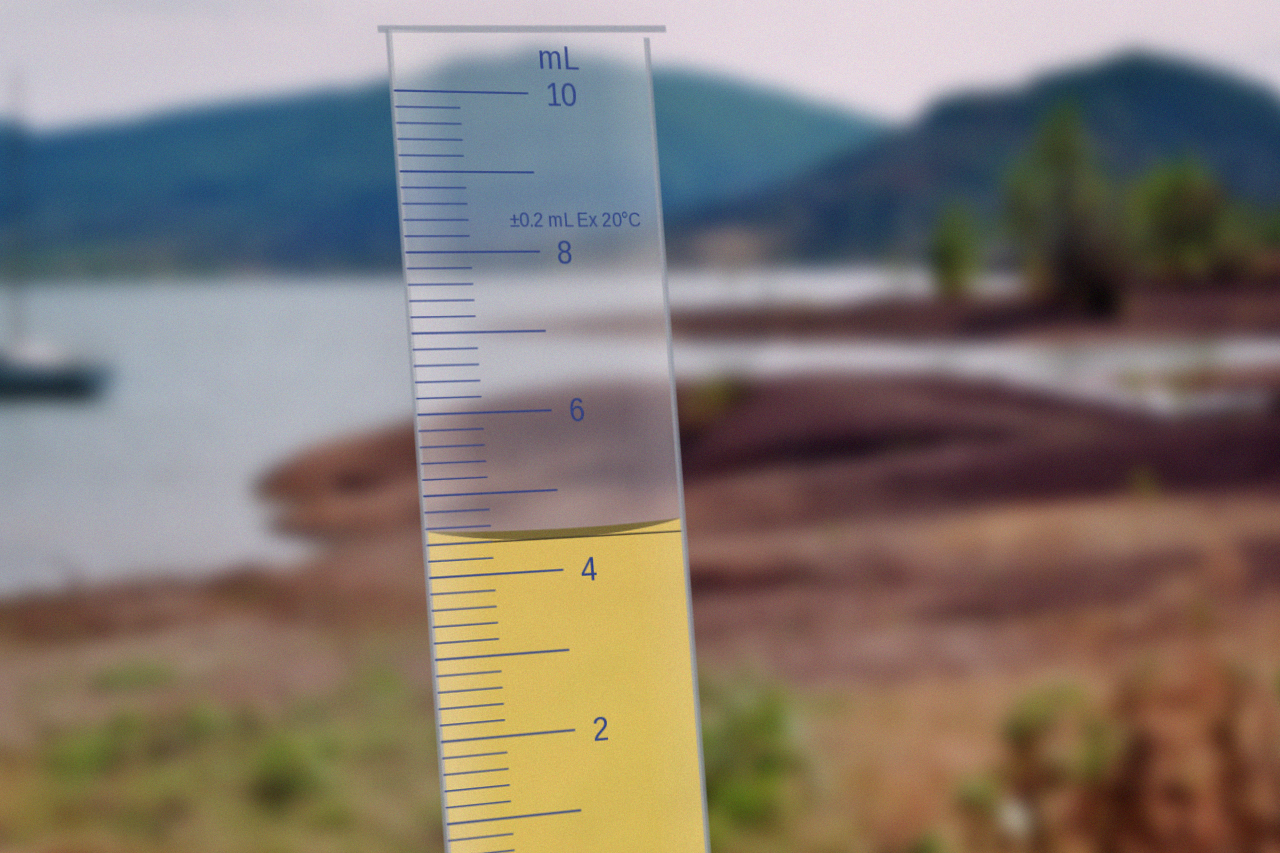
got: 4.4 mL
